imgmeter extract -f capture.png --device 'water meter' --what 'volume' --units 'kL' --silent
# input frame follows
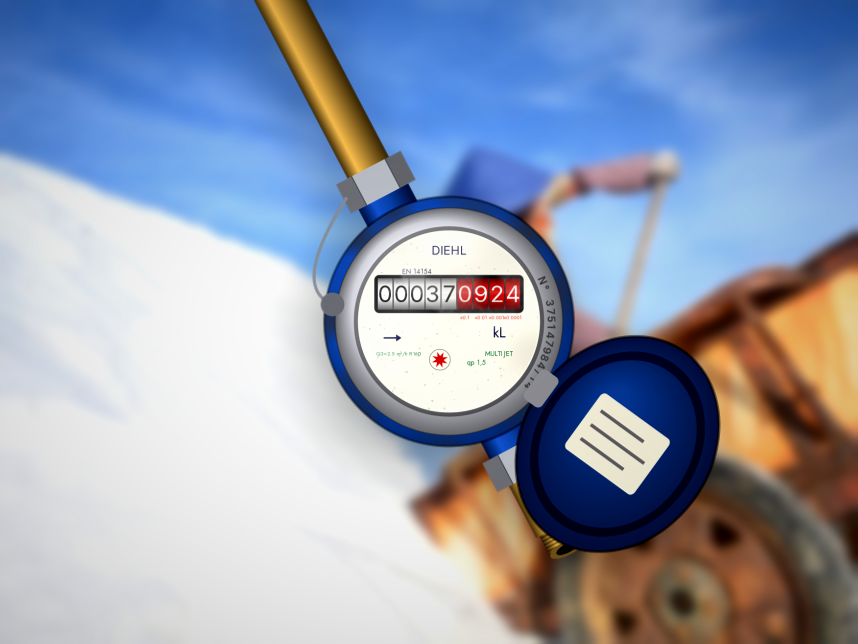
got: 37.0924 kL
